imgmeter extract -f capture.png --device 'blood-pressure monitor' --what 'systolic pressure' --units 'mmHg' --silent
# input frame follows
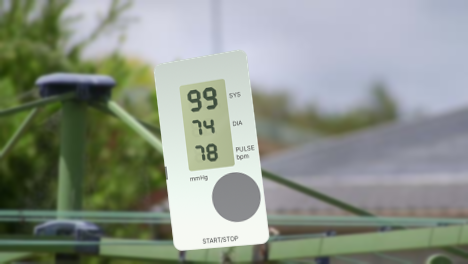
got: 99 mmHg
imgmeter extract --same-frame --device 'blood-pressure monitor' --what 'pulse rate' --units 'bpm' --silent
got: 78 bpm
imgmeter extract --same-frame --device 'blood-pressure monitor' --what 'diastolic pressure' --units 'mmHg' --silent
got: 74 mmHg
